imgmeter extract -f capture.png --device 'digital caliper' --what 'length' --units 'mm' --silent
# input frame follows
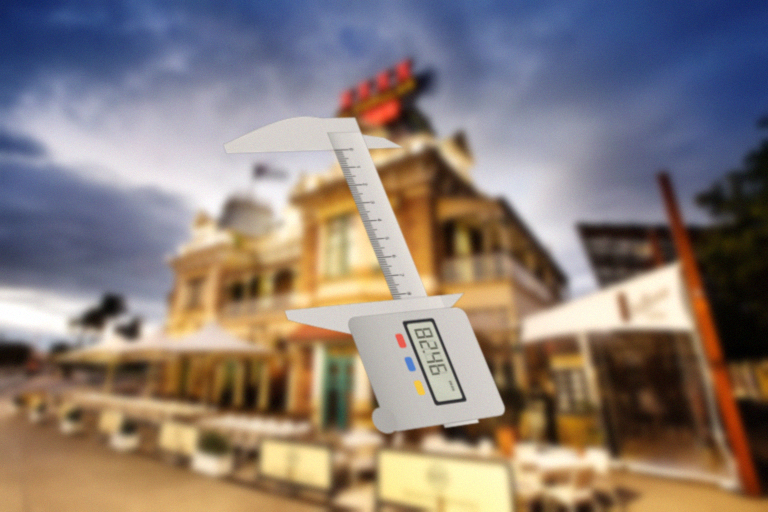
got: 82.46 mm
